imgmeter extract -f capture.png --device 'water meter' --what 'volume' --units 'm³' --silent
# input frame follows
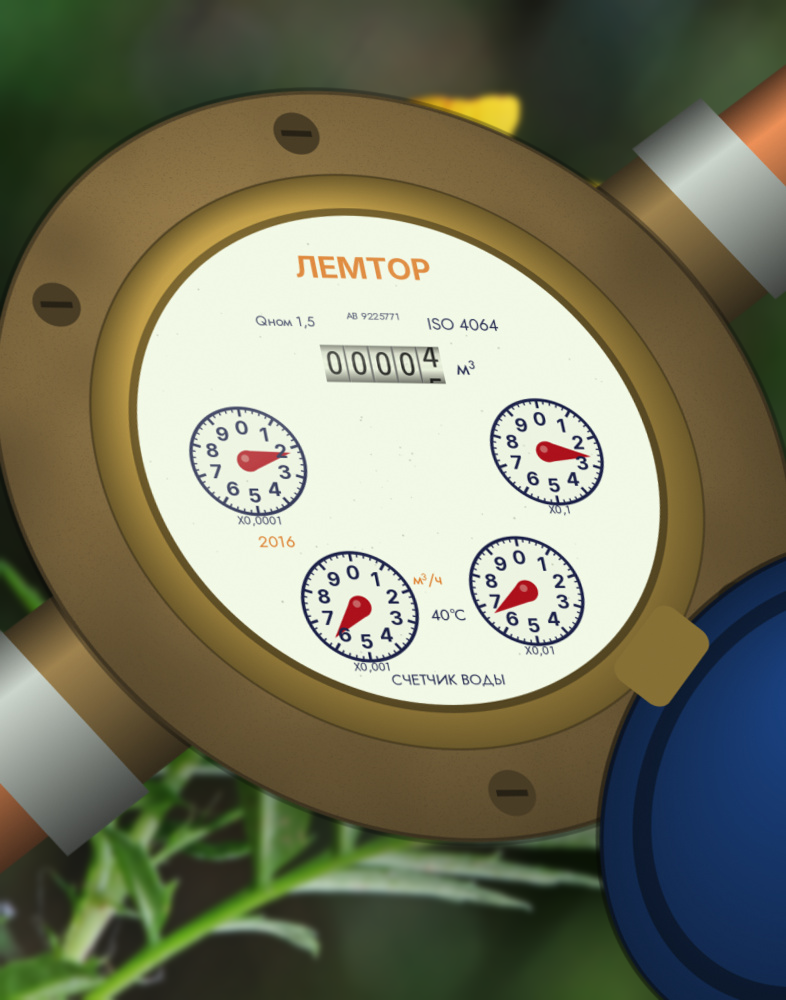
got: 4.2662 m³
